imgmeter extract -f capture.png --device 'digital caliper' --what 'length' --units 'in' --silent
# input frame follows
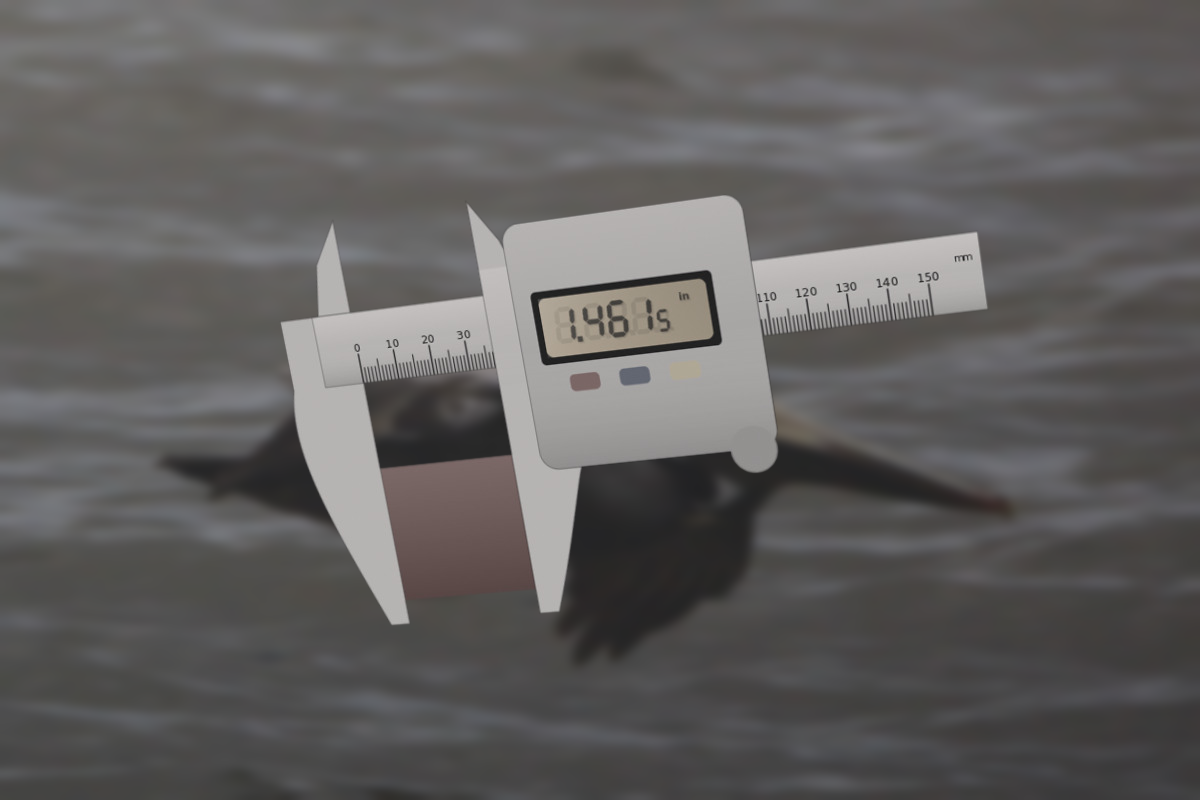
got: 1.4615 in
